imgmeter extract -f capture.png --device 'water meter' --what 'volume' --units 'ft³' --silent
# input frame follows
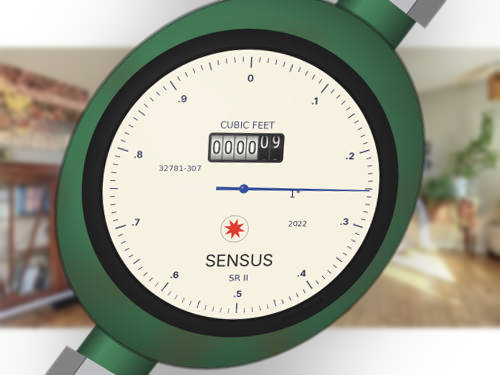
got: 9.25 ft³
